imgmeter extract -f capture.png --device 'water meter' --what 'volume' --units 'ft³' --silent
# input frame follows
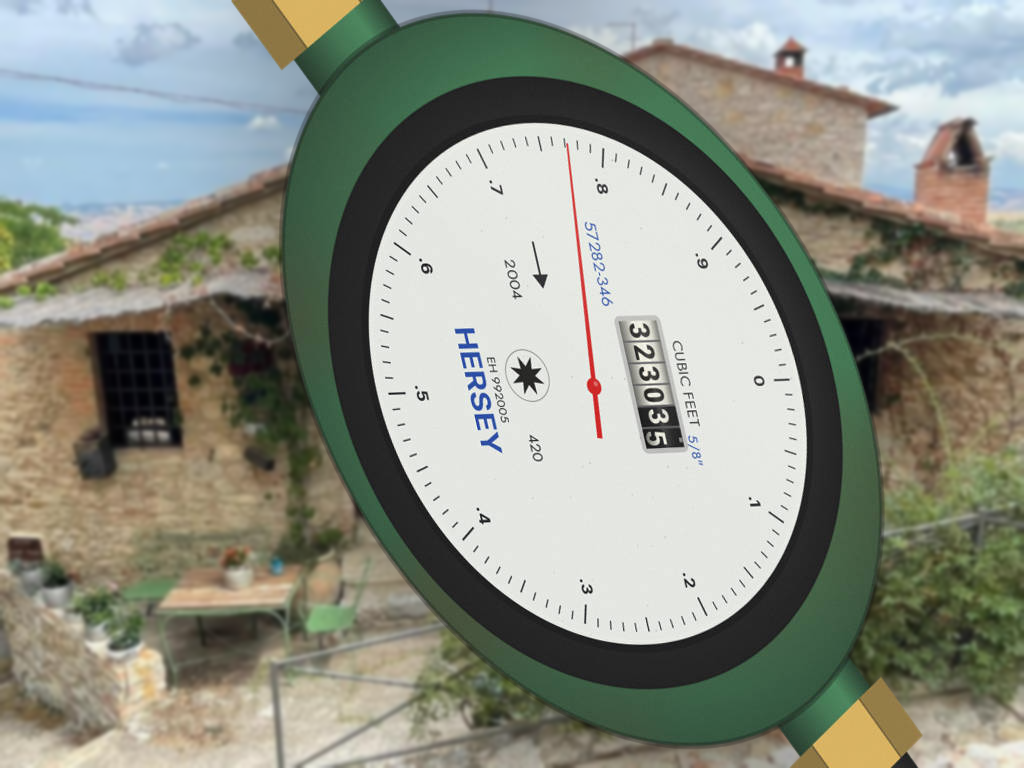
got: 323034.77 ft³
